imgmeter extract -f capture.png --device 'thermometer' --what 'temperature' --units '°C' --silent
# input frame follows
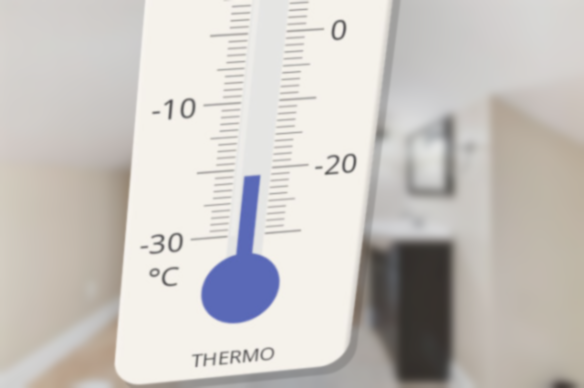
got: -21 °C
